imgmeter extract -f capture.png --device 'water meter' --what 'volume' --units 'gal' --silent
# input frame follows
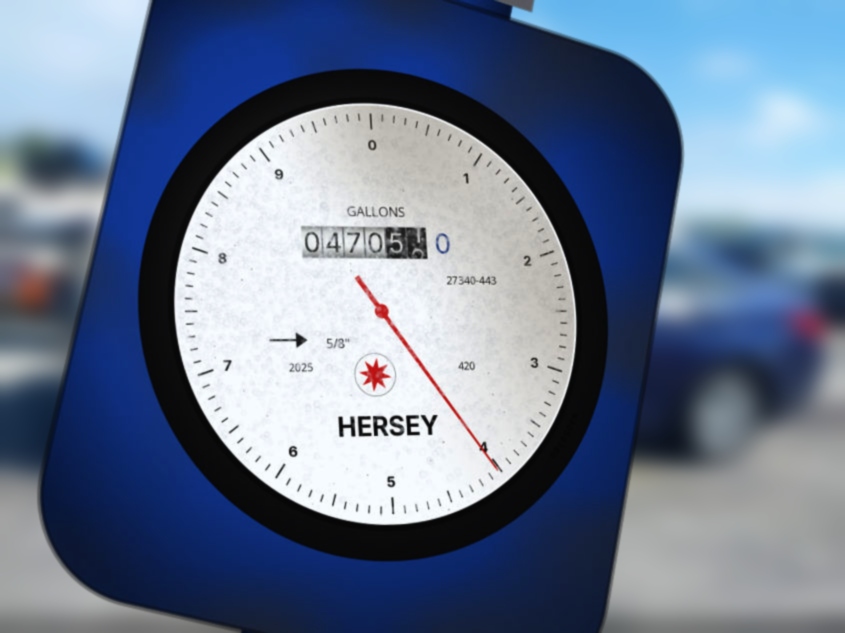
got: 470514.0 gal
